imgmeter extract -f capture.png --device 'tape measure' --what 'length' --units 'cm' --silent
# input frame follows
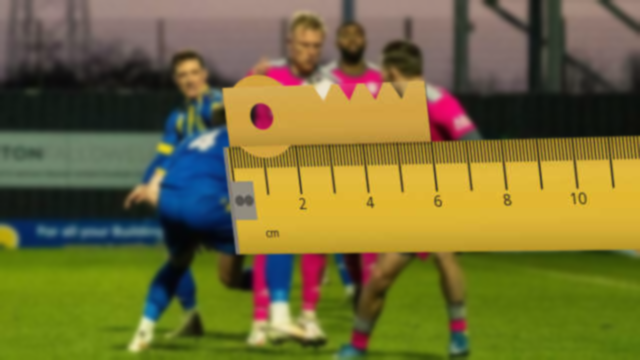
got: 6 cm
